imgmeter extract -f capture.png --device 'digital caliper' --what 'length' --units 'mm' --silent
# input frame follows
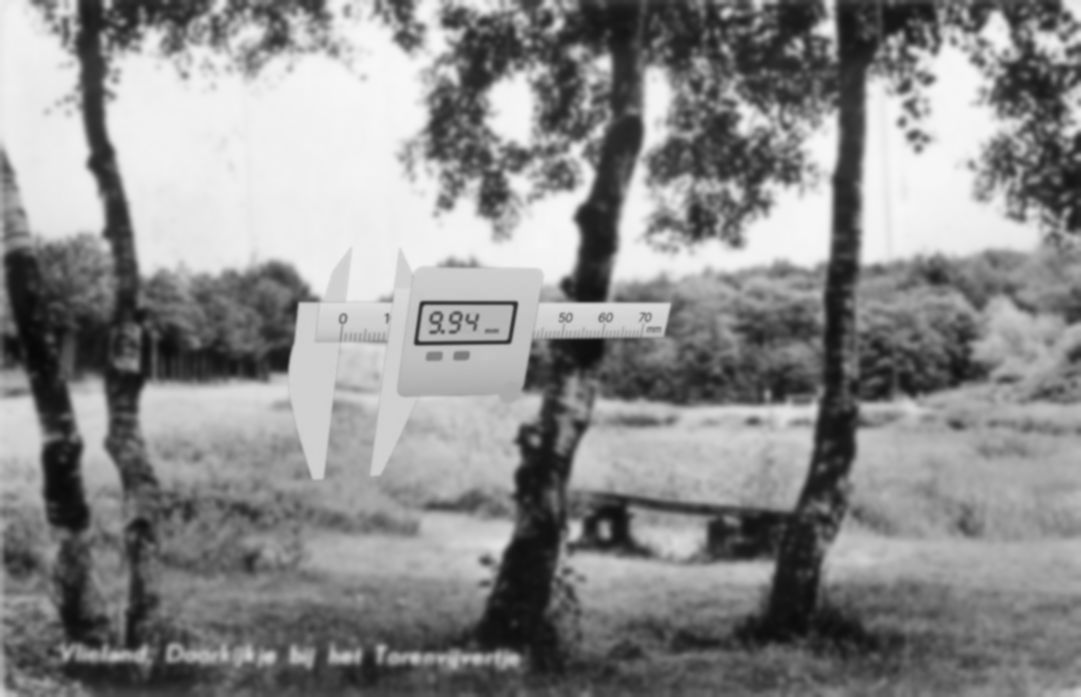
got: 9.94 mm
